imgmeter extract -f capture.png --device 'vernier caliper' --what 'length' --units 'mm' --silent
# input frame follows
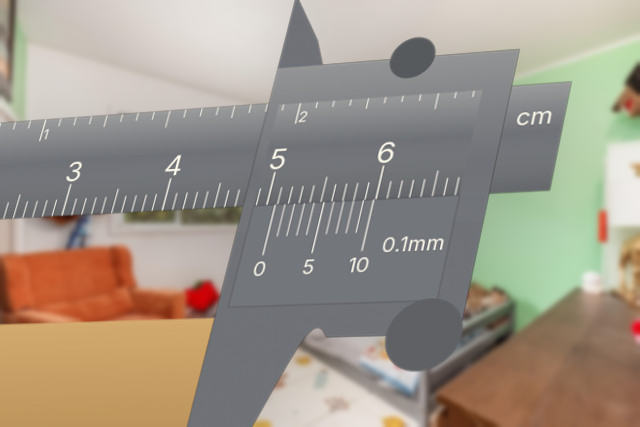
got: 50.8 mm
